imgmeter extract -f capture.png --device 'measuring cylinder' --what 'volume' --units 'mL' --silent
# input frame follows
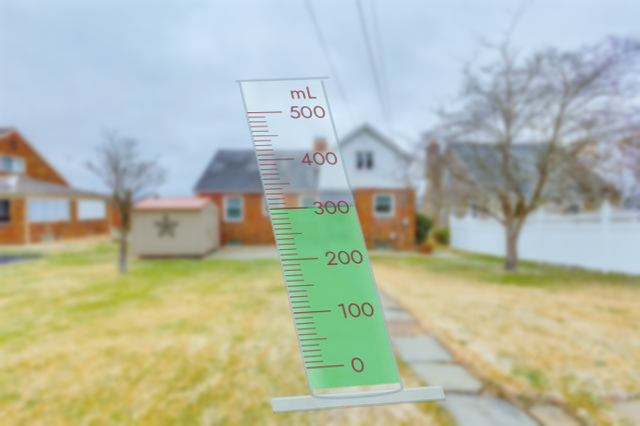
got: 300 mL
